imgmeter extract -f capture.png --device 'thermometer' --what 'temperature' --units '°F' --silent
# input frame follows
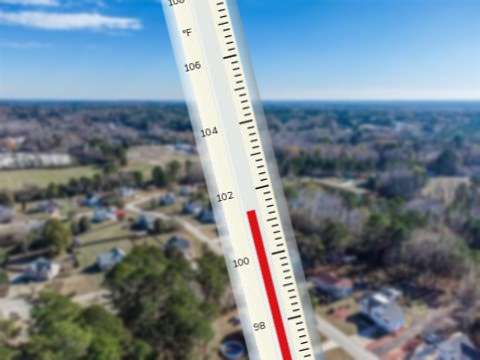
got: 101.4 °F
